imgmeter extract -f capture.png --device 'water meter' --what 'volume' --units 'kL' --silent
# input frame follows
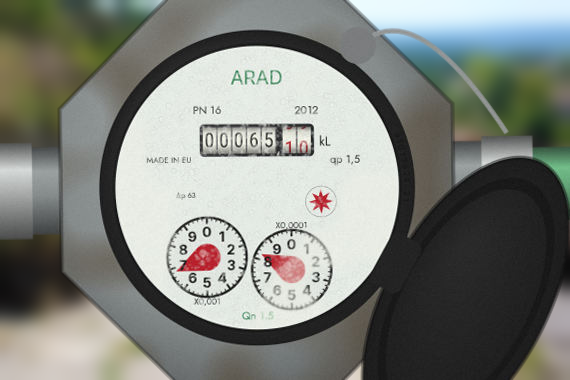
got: 65.0968 kL
